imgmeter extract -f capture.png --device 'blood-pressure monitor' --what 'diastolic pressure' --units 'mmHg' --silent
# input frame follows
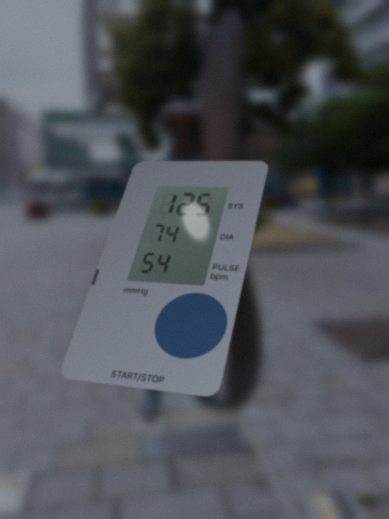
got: 74 mmHg
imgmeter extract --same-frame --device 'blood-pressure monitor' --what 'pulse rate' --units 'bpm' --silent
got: 54 bpm
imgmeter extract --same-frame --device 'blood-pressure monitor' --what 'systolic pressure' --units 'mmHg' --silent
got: 125 mmHg
